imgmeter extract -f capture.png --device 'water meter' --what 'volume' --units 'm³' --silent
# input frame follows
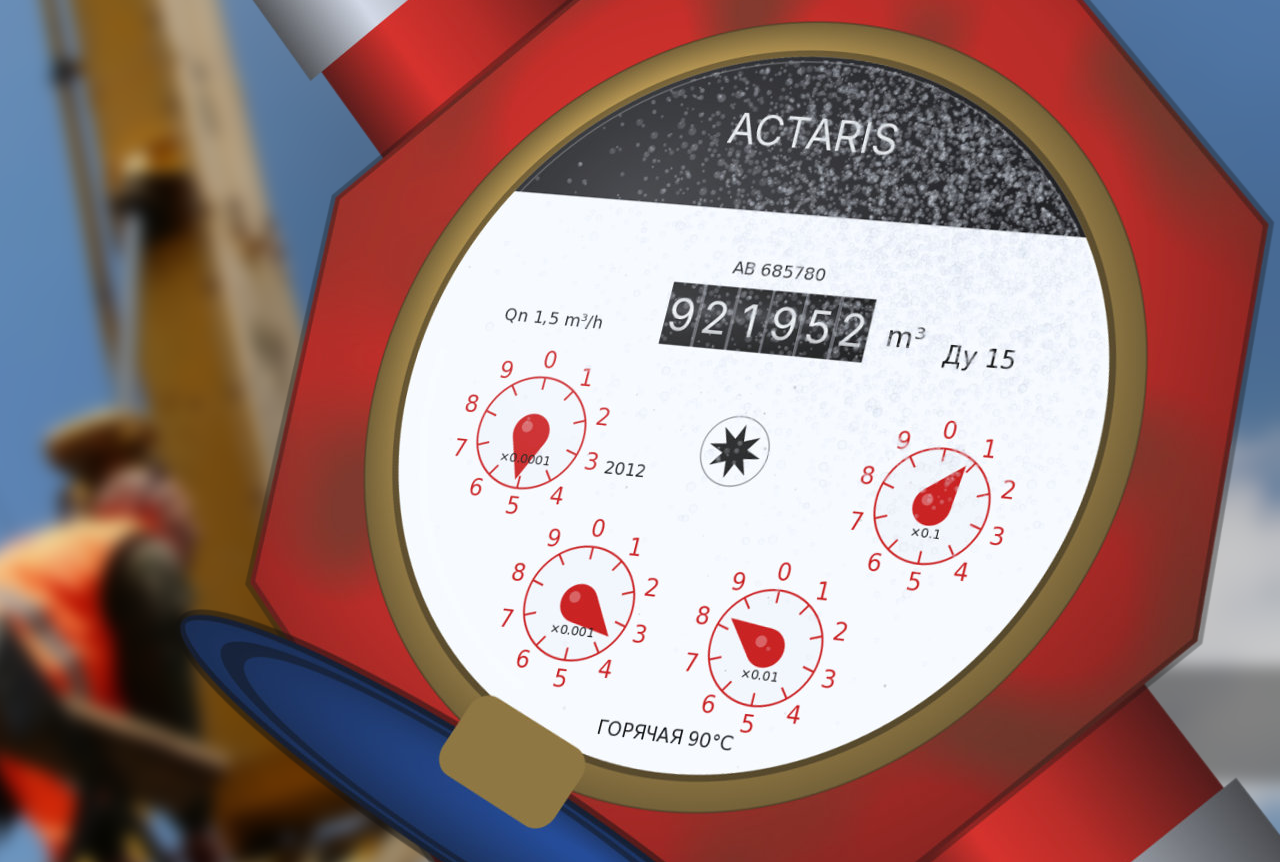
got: 921952.0835 m³
